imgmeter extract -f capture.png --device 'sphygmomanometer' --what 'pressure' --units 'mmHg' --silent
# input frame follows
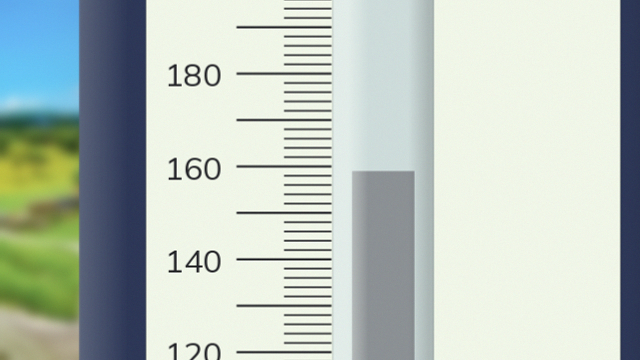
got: 159 mmHg
